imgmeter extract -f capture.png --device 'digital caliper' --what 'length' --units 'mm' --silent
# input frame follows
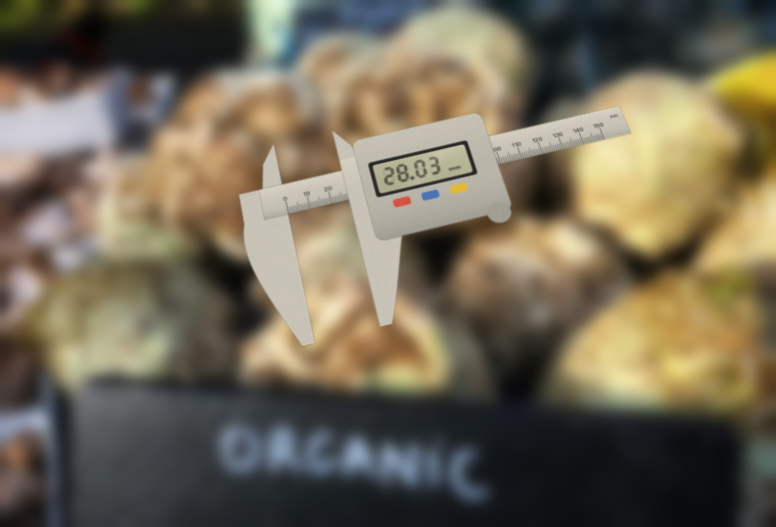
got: 28.03 mm
